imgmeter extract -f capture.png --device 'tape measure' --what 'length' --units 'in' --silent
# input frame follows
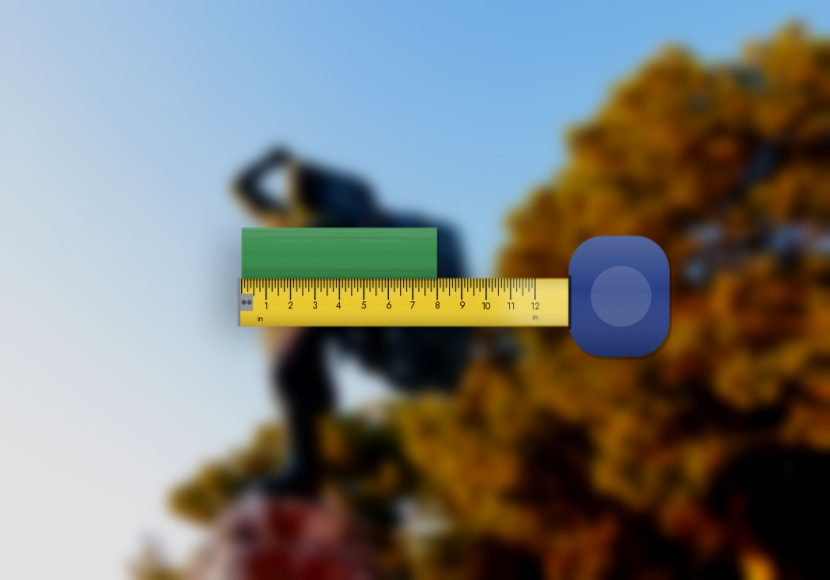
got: 8 in
